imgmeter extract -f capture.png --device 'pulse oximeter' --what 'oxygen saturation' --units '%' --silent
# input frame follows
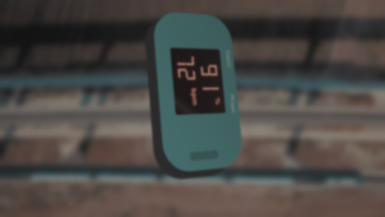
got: 91 %
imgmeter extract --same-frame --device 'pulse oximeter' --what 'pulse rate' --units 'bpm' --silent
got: 72 bpm
